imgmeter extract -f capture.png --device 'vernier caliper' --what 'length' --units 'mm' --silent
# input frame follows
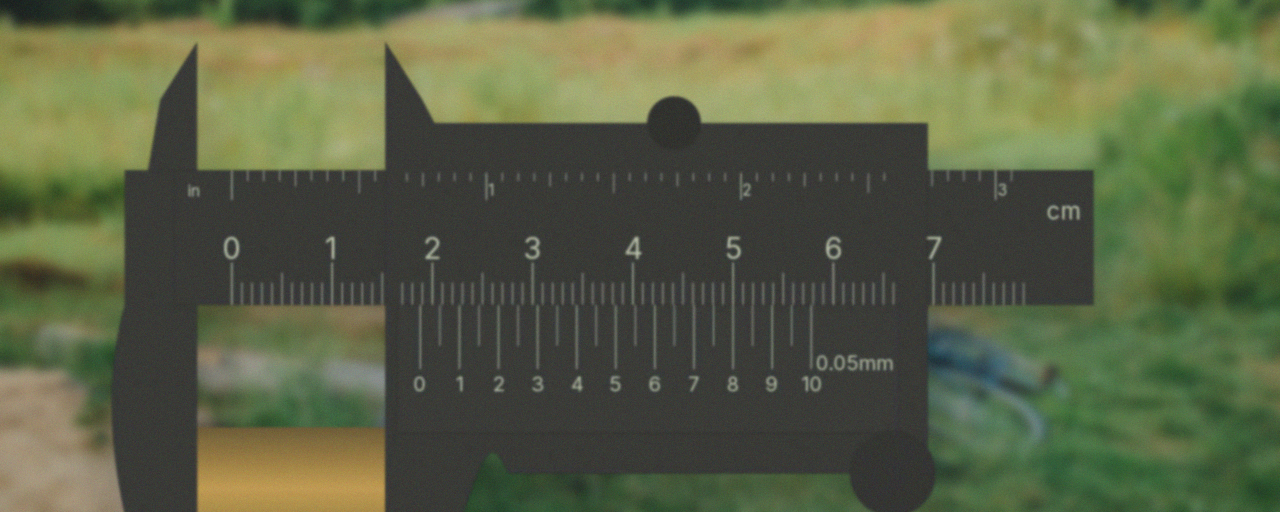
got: 18.8 mm
